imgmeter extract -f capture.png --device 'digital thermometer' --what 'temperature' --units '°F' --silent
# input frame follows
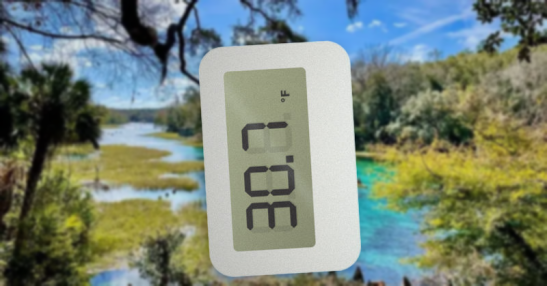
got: 30.7 °F
